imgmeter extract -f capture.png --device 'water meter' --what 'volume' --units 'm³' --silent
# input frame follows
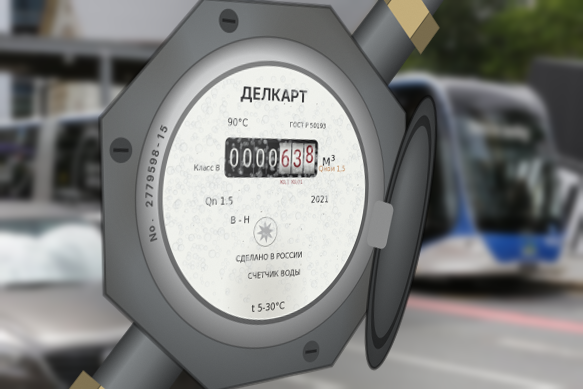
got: 0.638 m³
